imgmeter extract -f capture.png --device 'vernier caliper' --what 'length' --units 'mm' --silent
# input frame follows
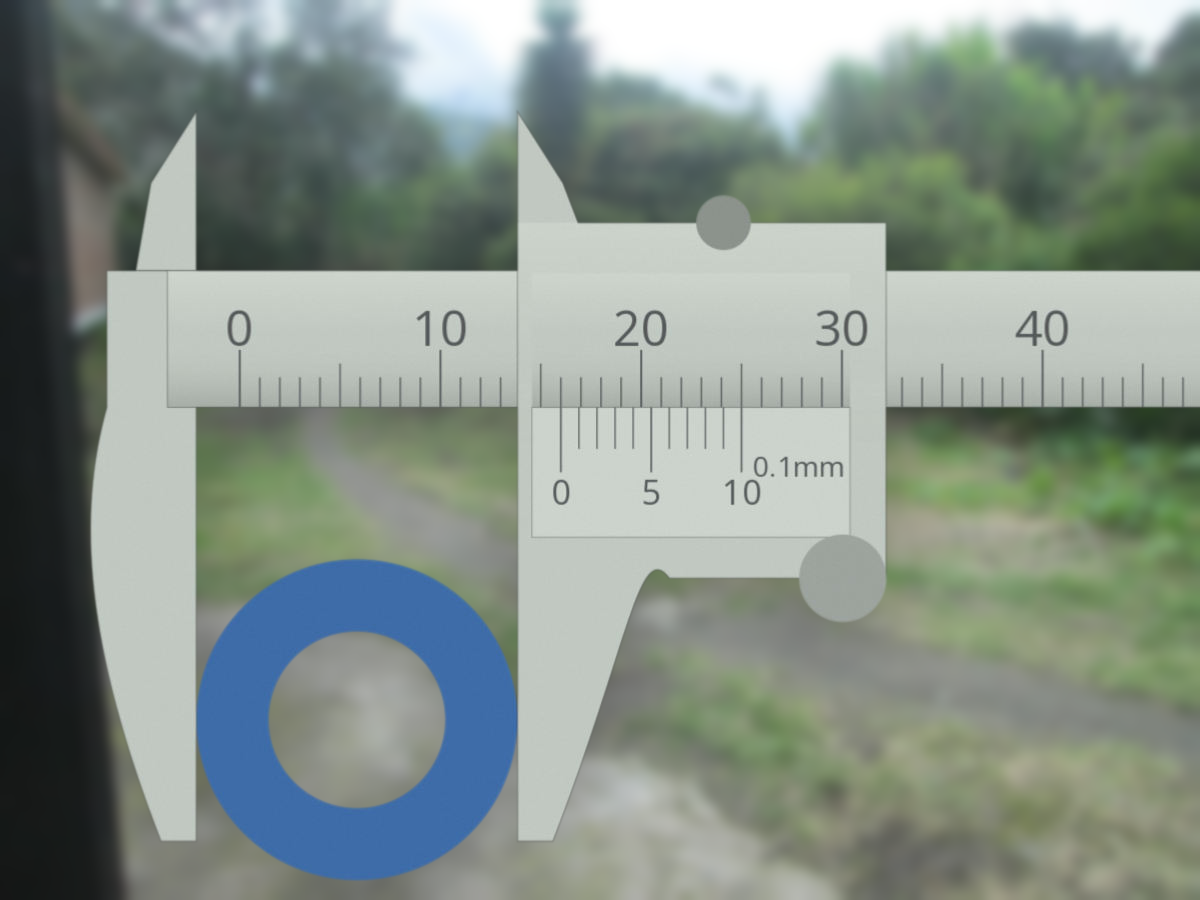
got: 16.0 mm
